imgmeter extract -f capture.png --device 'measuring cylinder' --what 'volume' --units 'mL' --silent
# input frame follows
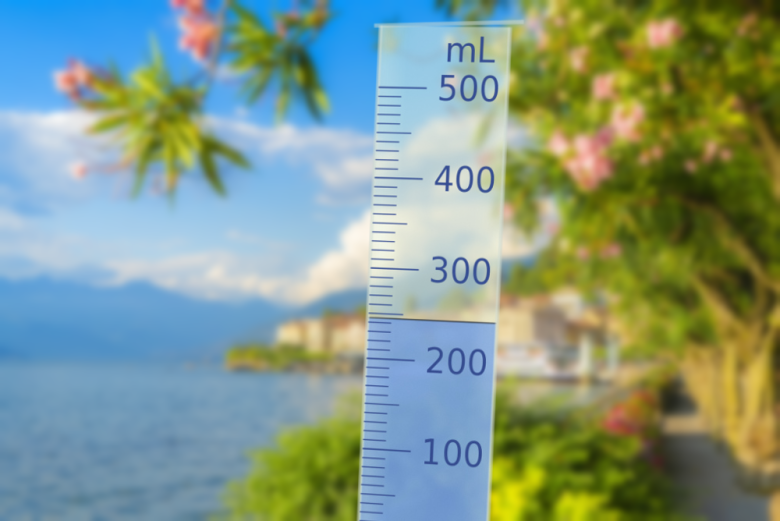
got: 245 mL
